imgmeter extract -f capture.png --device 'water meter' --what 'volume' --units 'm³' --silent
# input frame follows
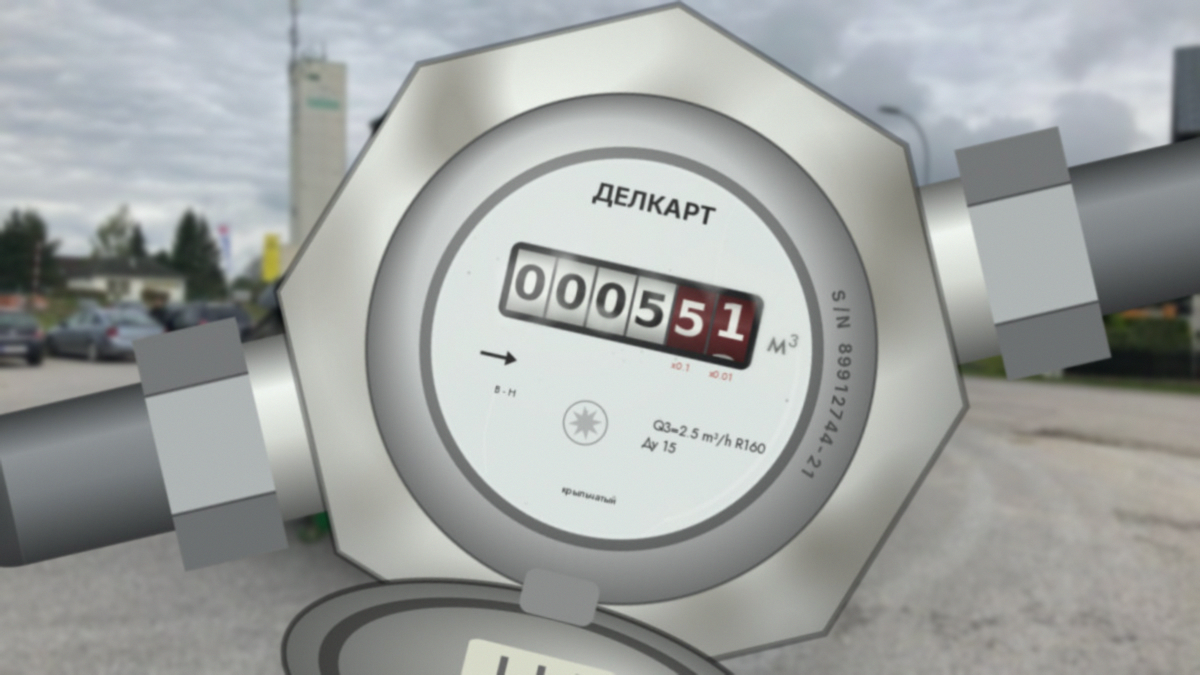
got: 5.51 m³
